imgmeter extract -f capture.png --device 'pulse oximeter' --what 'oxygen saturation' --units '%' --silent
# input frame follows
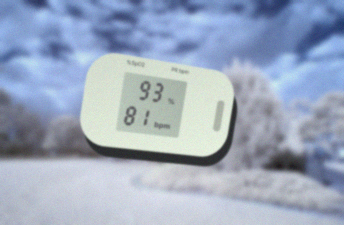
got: 93 %
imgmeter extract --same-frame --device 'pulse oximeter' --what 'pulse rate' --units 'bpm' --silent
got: 81 bpm
